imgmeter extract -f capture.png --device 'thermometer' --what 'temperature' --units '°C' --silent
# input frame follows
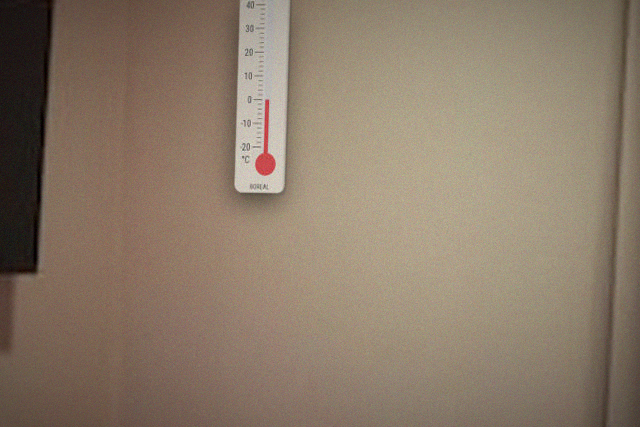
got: 0 °C
